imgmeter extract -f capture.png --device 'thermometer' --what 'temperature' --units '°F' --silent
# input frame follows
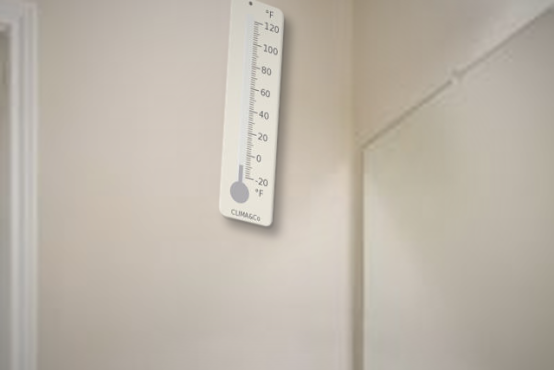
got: -10 °F
